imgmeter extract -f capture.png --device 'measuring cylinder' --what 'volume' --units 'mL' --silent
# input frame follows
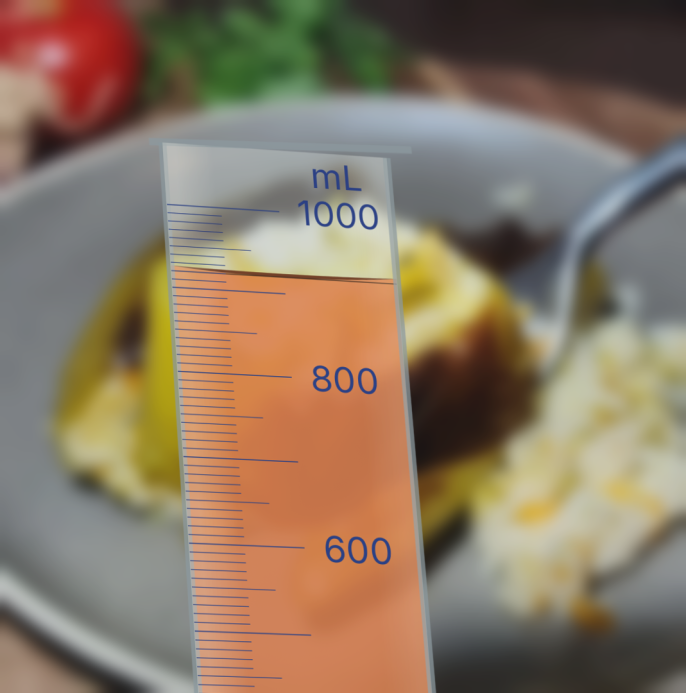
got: 920 mL
